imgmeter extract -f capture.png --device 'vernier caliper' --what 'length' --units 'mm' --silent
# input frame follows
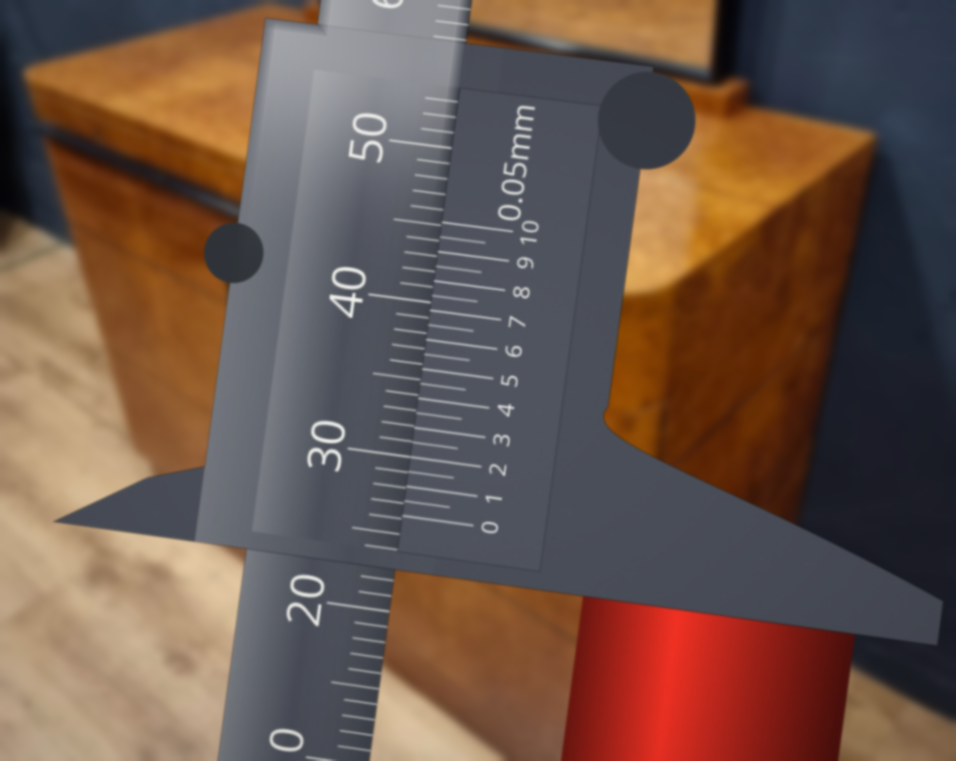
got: 26.2 mm
